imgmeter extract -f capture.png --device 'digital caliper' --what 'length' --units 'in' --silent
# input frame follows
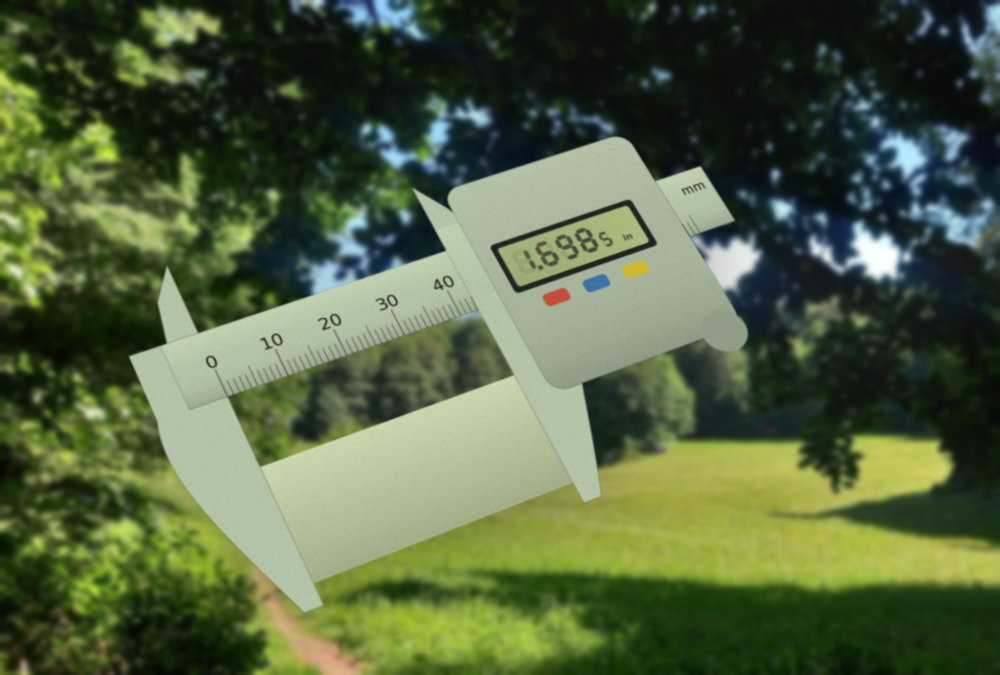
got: 1.6985 in
